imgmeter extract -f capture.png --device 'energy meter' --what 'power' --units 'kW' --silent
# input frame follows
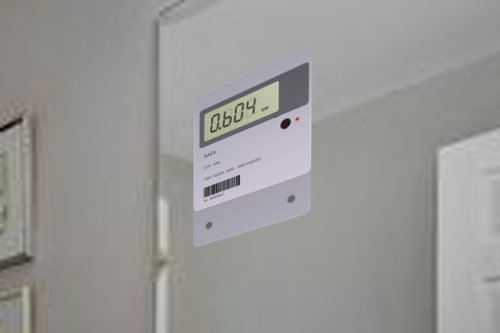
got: 0.604 kW
